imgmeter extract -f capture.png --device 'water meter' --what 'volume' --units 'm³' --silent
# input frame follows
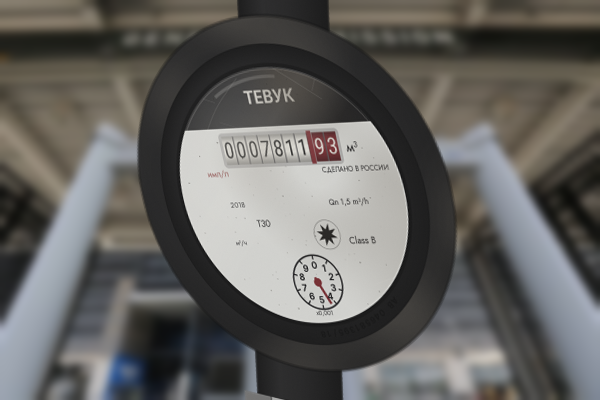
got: 7811.934 m³
